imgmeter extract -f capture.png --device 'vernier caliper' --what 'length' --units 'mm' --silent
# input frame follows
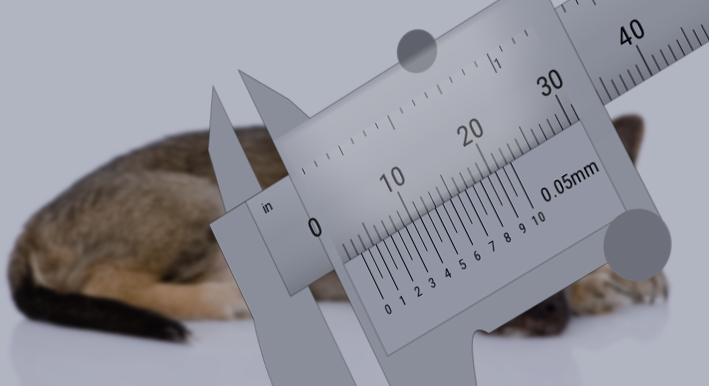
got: 3.4 mm
